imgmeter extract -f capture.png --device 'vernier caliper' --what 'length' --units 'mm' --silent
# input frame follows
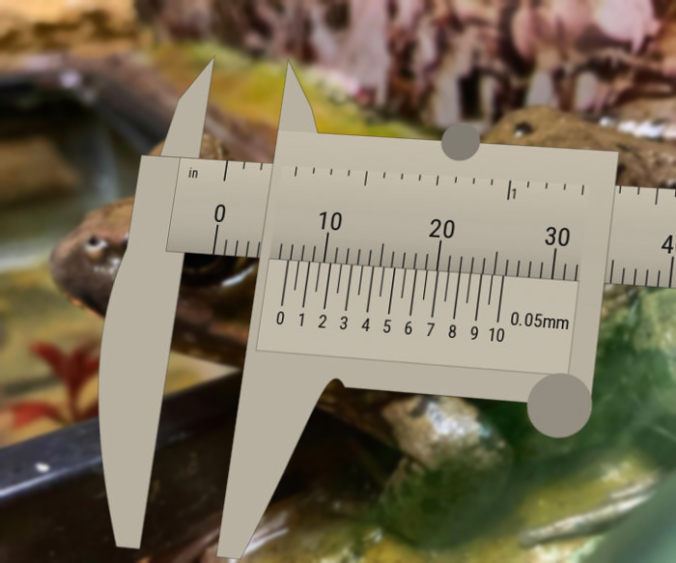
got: 6.8 mm
